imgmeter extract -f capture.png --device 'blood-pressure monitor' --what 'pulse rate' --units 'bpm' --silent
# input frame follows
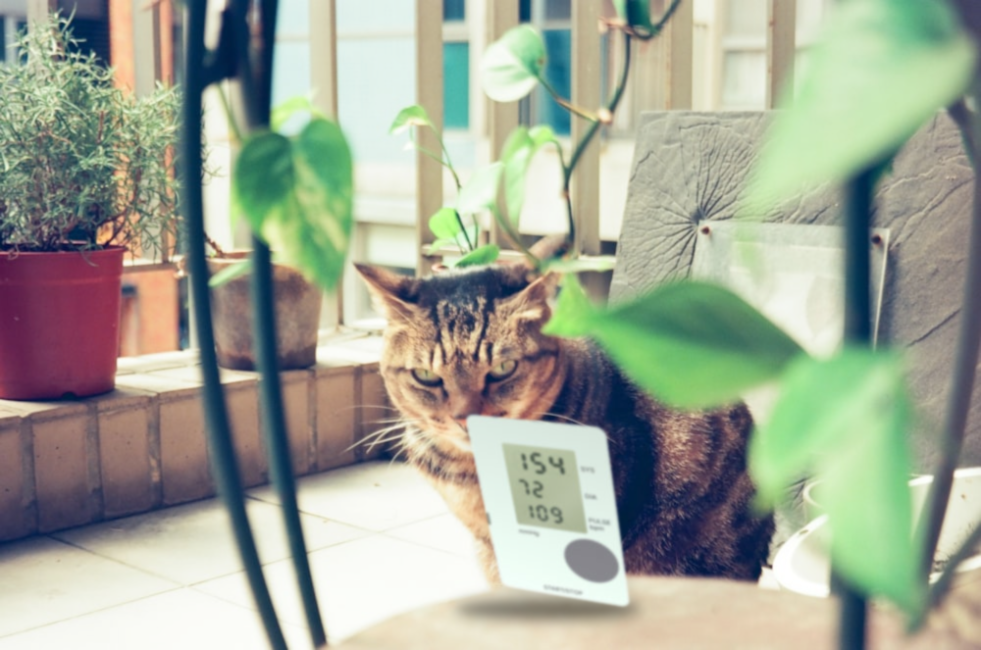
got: 109 bpm
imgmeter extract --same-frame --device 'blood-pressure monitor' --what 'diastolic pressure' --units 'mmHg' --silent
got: 72 mmHg
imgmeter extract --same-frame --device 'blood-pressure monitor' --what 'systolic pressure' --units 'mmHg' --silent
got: 154 mmHg
